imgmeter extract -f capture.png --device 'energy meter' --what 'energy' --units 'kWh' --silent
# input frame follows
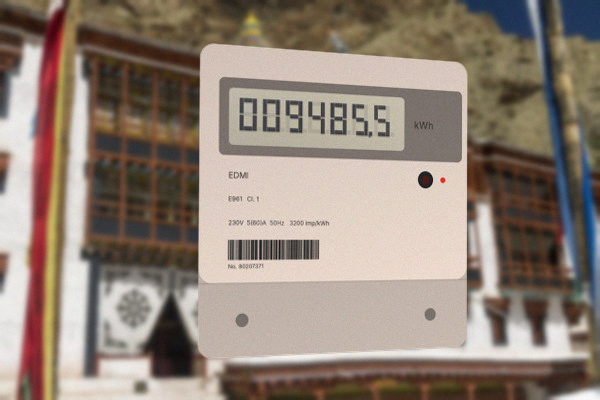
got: 9485.5 kWh
